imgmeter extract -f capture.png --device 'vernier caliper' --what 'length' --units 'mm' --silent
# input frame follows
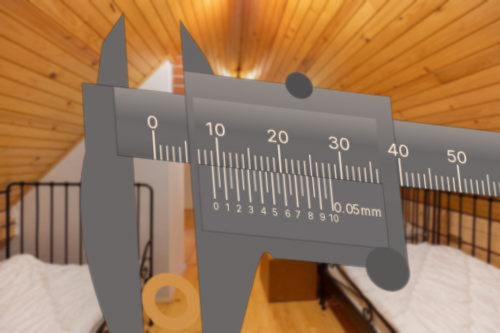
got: 9.0 mm
